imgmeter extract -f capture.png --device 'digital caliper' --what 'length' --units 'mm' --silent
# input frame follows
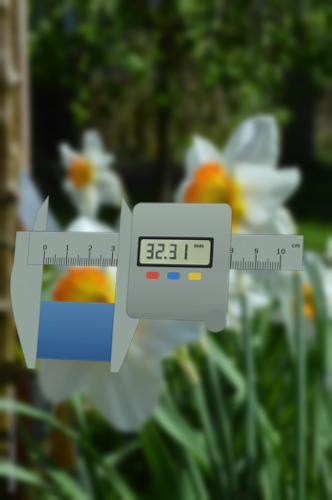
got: 32.31 mm
